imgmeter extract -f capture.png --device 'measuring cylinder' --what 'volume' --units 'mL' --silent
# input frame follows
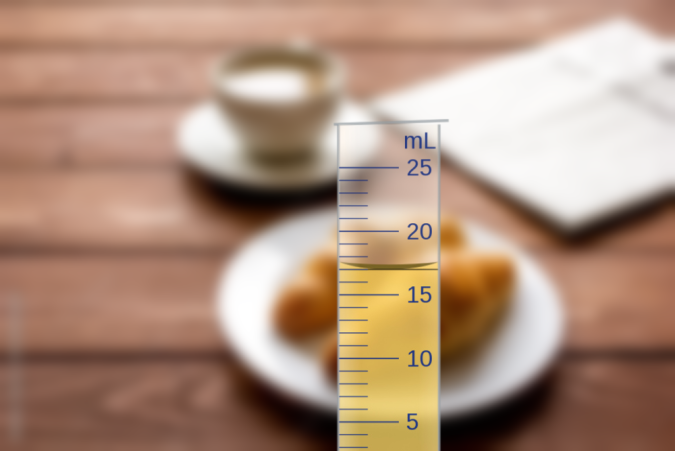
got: 17 mL
